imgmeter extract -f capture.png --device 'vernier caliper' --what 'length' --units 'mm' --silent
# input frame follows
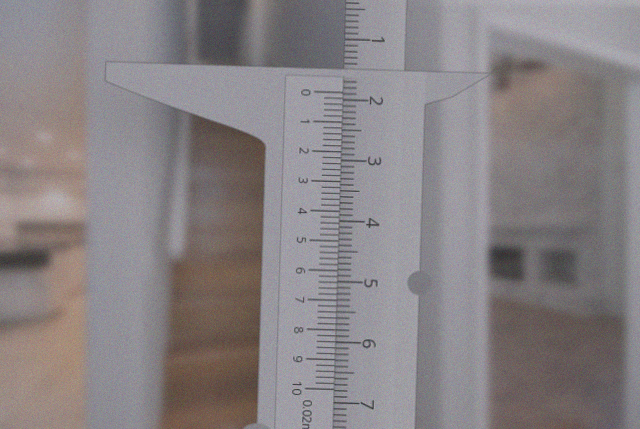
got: 18.8 mm
